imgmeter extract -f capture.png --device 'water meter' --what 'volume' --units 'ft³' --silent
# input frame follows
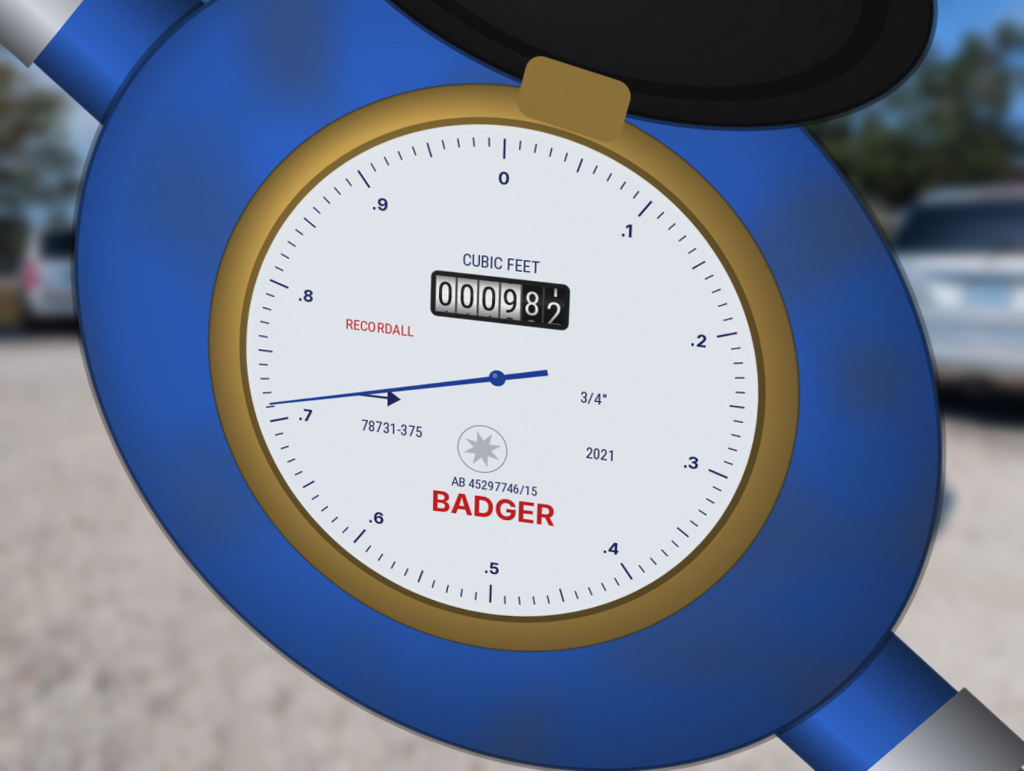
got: 981.71 ft³
